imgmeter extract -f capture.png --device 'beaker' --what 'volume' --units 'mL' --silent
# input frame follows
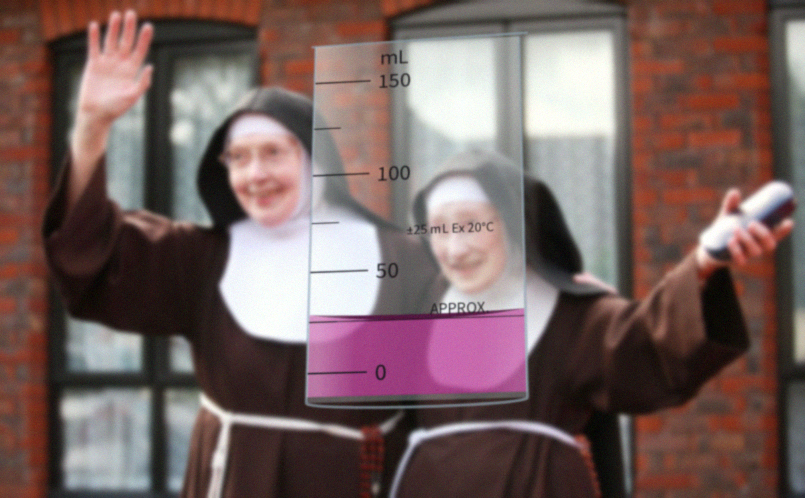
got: 25 mL
